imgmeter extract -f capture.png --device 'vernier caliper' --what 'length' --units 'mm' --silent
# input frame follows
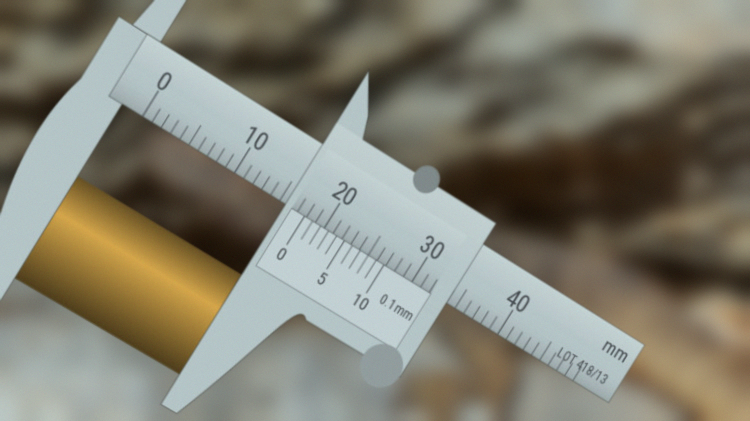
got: 17.8 mm
